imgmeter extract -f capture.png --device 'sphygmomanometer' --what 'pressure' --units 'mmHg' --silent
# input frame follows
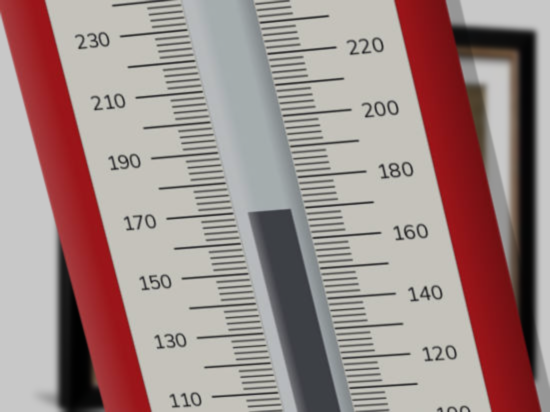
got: 170 mmHg
